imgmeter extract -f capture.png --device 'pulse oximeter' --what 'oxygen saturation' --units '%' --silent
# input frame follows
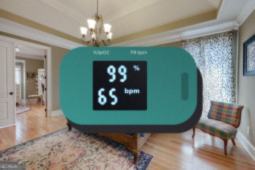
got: 99 %
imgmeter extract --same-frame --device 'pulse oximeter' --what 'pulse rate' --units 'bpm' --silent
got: 65 bpm
